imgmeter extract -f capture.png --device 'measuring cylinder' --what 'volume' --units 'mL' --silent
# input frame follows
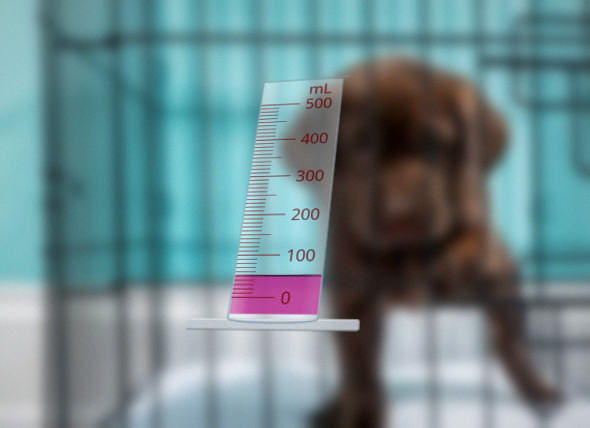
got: 50 mL
